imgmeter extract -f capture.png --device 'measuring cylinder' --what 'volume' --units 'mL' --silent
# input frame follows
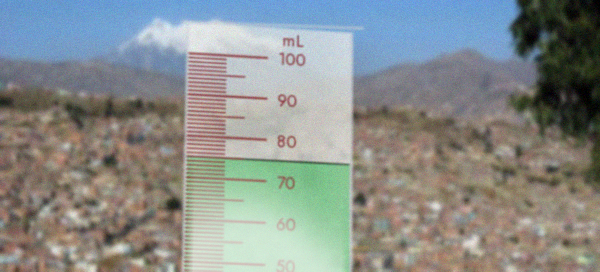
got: 75 mL
